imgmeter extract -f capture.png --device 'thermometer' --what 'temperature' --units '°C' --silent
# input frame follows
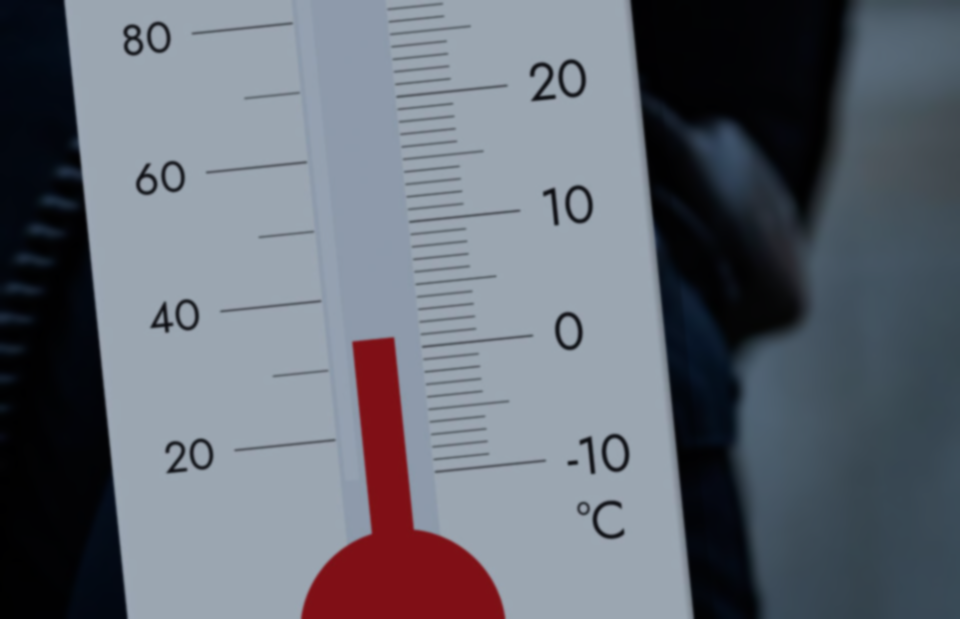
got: 1 °C
